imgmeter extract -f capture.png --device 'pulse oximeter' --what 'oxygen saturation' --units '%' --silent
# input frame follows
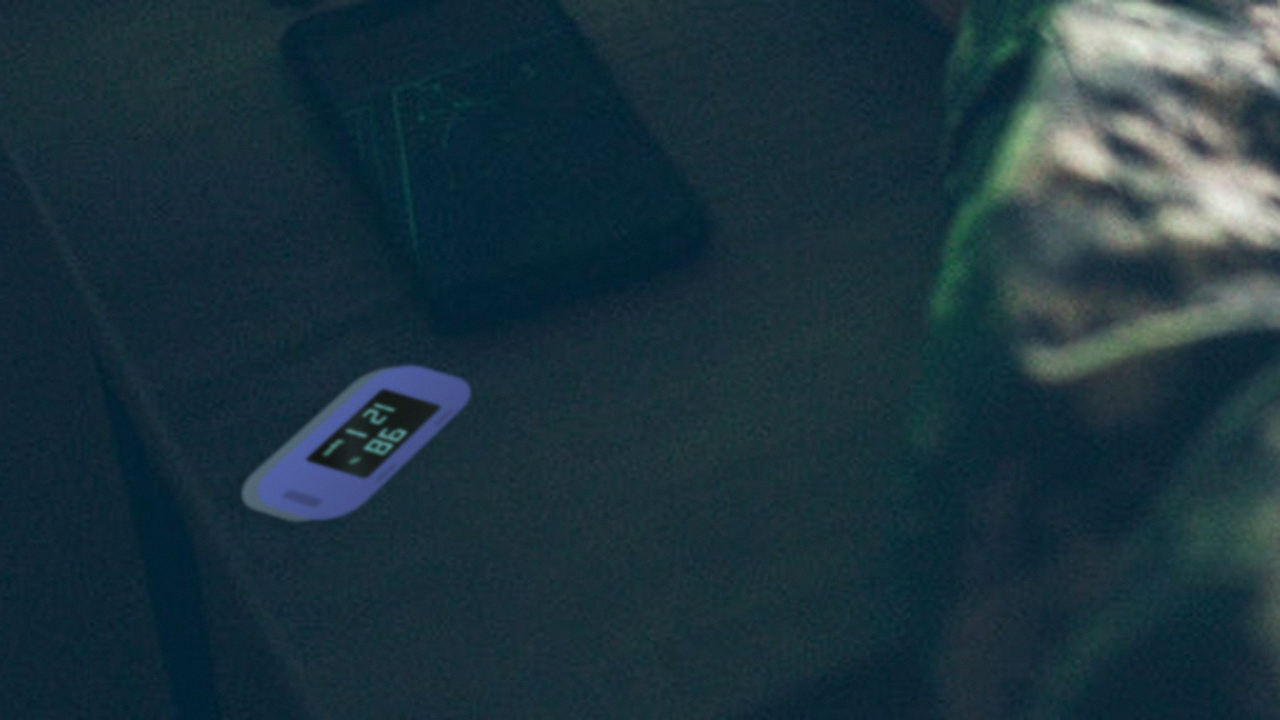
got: 98 %
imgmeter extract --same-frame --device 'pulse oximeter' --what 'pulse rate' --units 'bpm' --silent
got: 121 bpm
